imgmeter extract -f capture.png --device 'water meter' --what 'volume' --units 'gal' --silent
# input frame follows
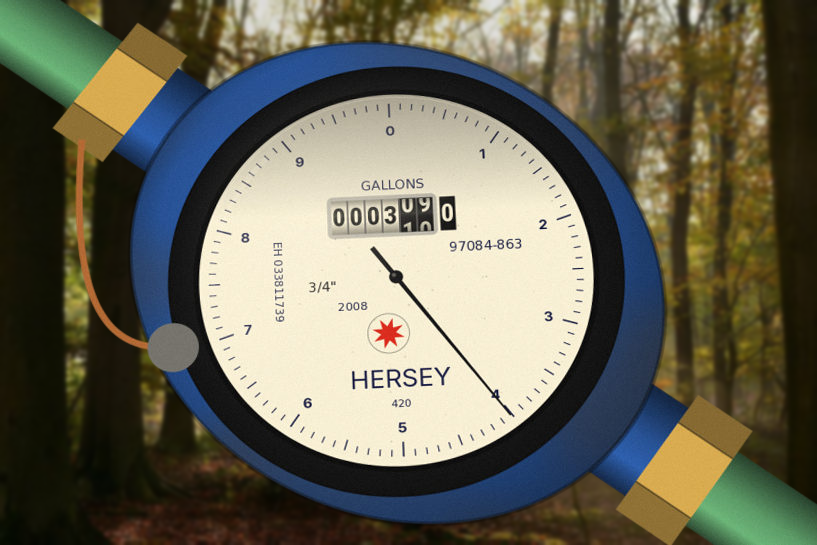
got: 3094.0 gal
